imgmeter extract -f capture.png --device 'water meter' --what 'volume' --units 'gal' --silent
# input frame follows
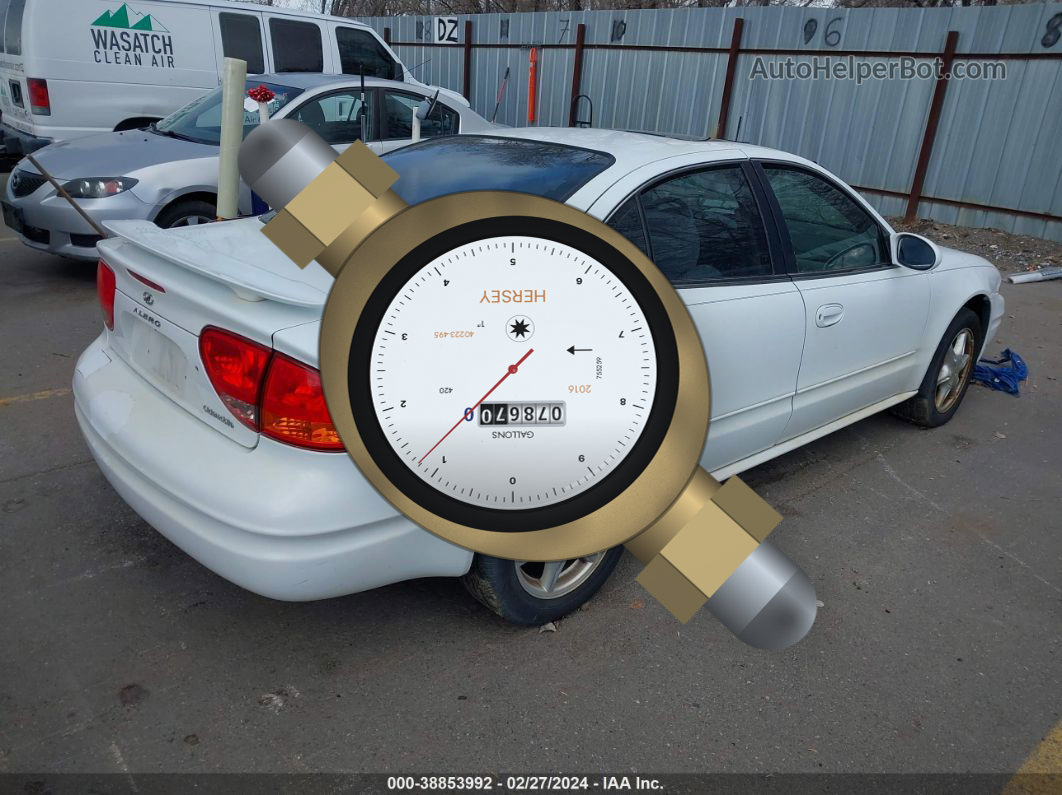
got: 786701.2 gal
